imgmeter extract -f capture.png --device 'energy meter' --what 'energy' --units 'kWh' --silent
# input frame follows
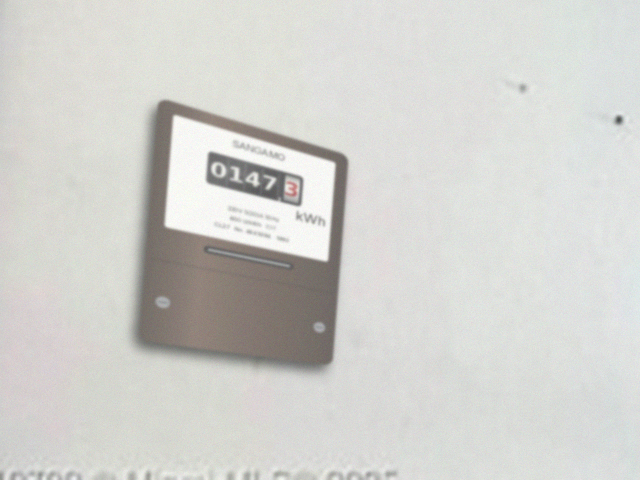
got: 147.3 kWh
